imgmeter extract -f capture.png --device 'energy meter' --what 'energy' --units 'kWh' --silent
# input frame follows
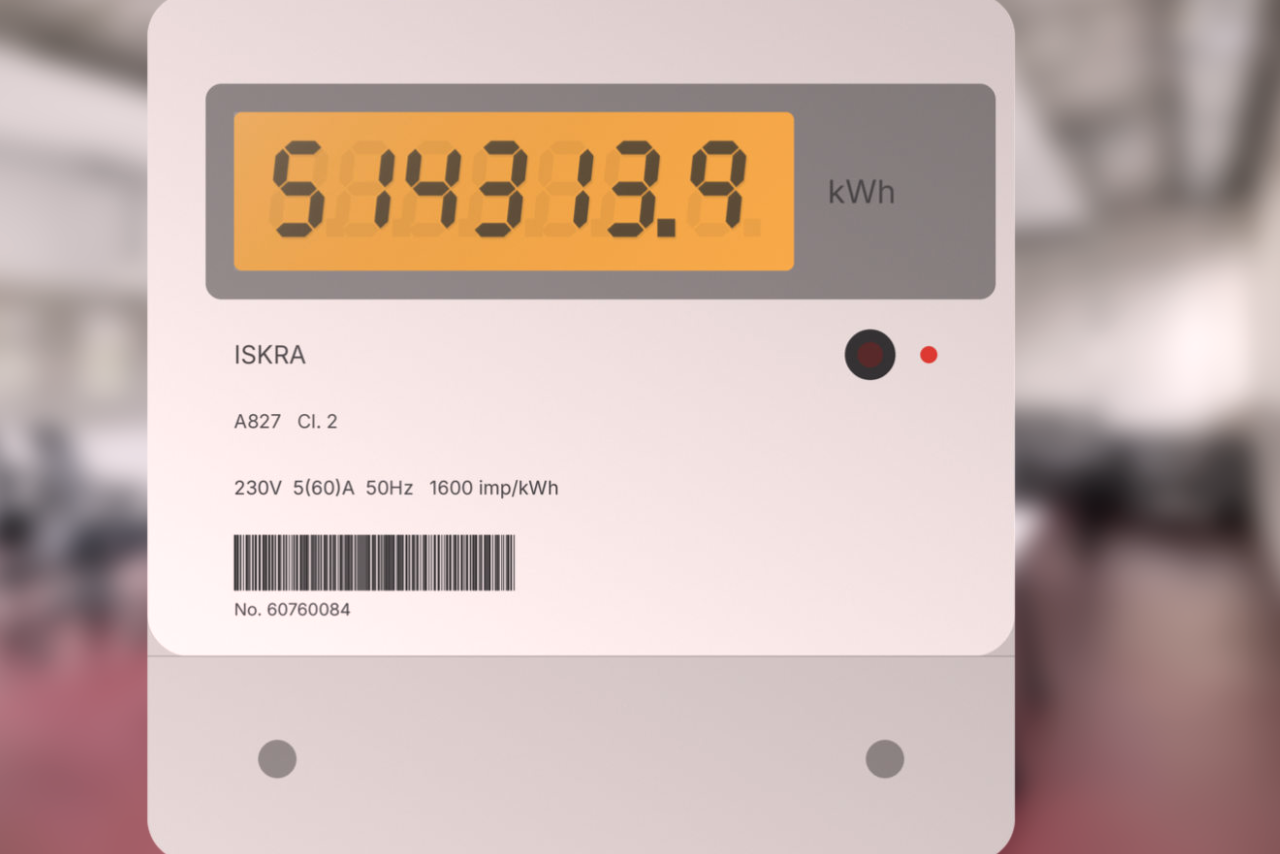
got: 514313.9 kWh
